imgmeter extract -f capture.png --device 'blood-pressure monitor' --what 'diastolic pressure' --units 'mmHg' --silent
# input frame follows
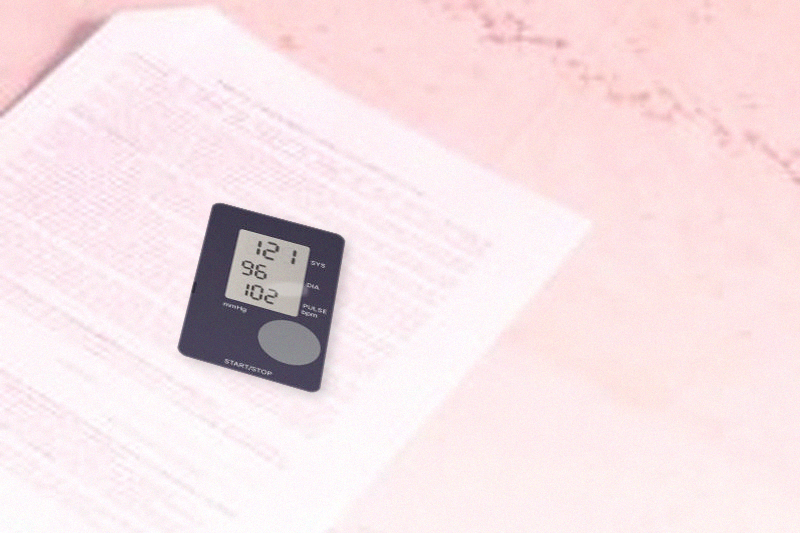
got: 96 mmHg
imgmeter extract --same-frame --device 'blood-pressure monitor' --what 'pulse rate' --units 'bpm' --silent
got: 102 bpm
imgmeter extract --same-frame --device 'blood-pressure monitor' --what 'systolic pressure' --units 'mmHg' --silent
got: 121 mmHg
